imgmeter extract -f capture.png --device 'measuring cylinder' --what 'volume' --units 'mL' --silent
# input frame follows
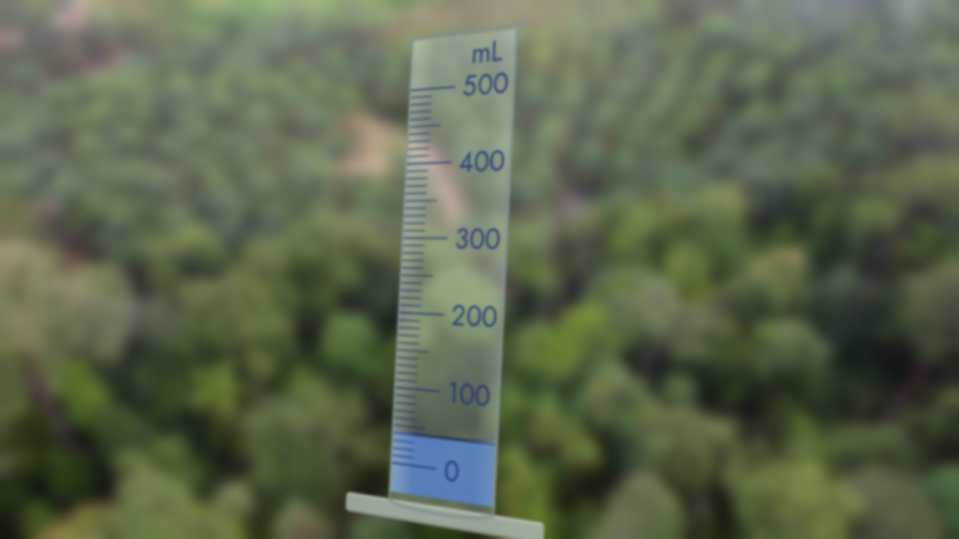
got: 40 mL
